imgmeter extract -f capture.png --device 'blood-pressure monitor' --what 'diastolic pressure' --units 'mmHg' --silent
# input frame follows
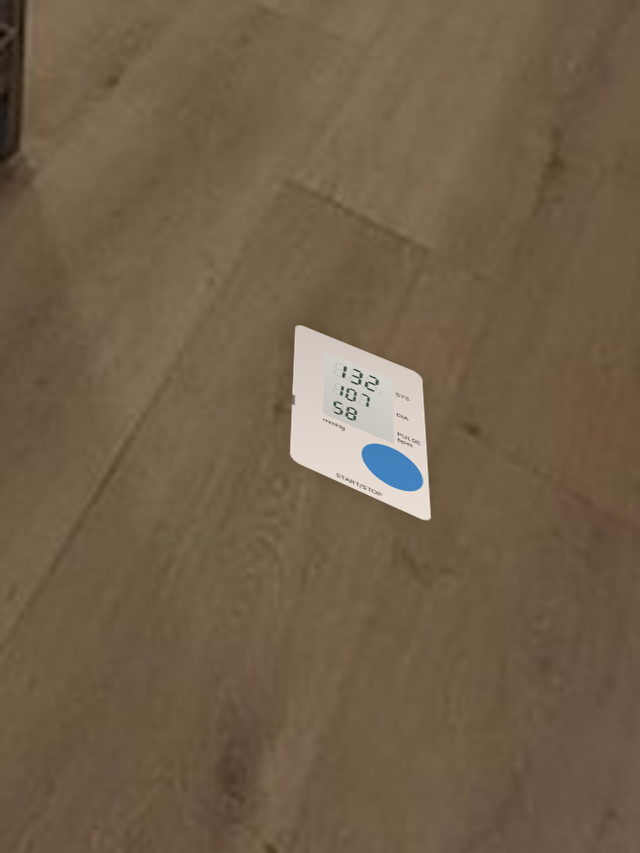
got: 107 mmHg
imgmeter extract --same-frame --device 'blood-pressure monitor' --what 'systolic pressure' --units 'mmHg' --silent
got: 132 mmHg
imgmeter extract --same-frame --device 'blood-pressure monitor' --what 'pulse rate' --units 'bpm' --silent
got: 58 bpm
